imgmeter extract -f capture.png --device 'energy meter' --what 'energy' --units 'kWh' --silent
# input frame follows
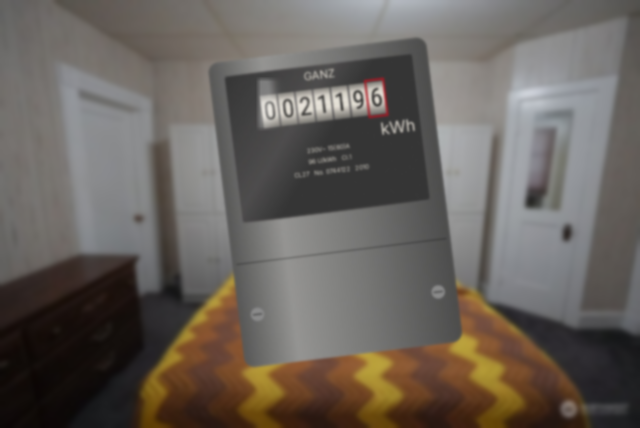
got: 2119.6 kWh
